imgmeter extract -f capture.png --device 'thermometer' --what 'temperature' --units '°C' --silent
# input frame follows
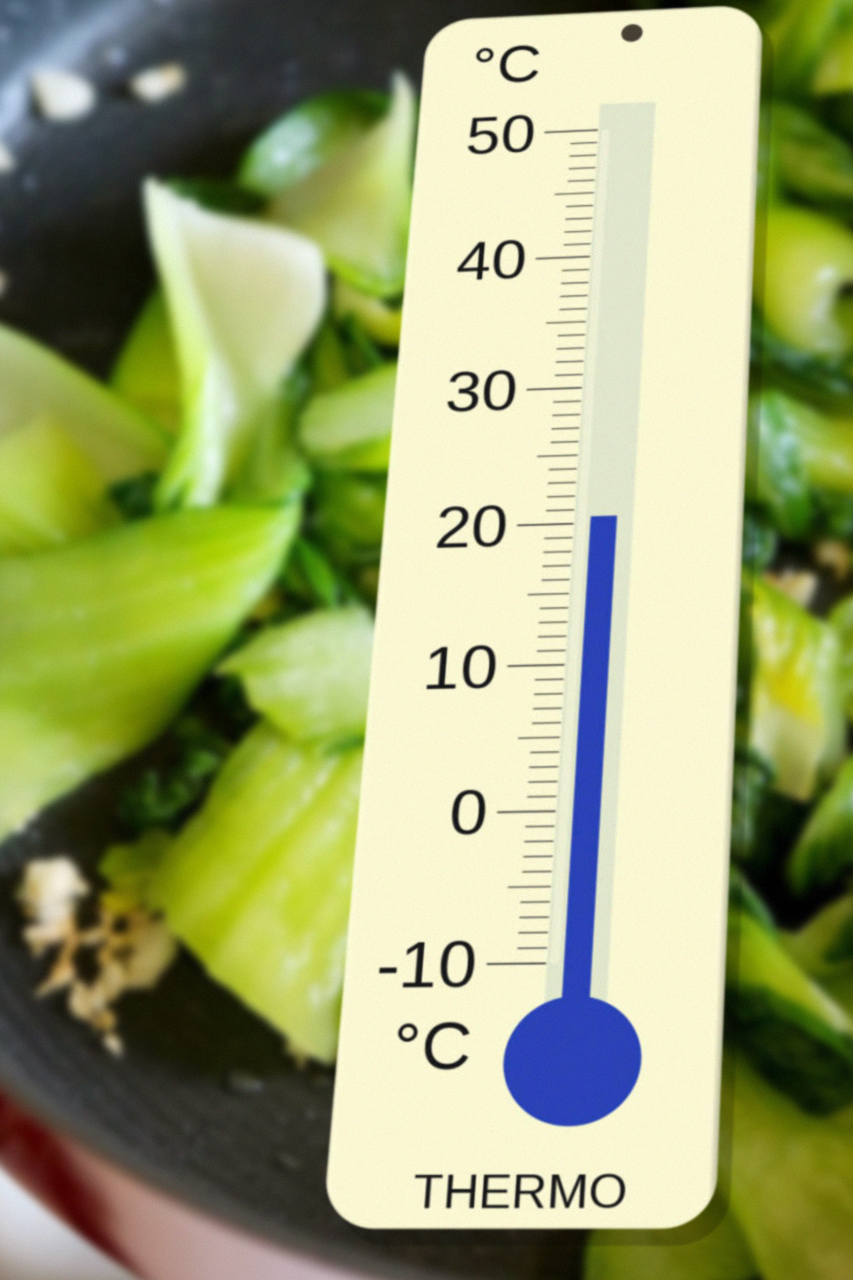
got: 20.5 °C
